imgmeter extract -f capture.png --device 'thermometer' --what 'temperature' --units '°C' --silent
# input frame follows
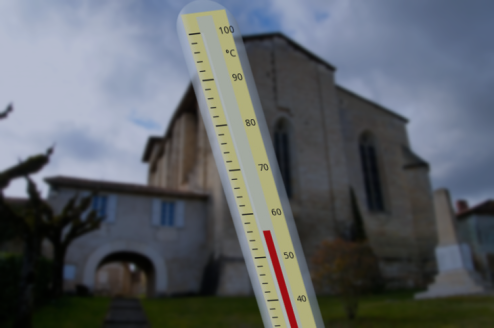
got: 56 °C
